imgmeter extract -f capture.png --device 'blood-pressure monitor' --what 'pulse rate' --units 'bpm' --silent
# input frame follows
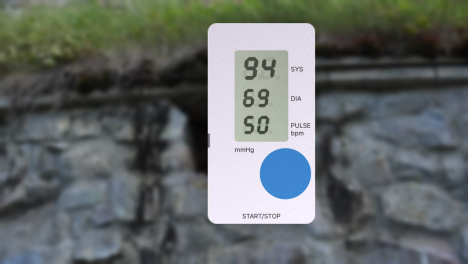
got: 50 bpm
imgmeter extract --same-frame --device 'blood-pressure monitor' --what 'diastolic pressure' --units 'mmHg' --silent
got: 69 mmHg
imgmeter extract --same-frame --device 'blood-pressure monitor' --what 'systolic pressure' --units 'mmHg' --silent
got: 94 mmHg
